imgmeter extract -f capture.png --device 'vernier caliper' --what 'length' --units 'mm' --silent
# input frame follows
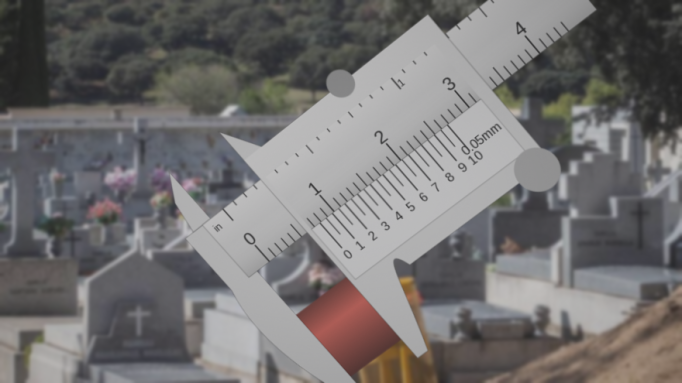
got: 7.8 mm
